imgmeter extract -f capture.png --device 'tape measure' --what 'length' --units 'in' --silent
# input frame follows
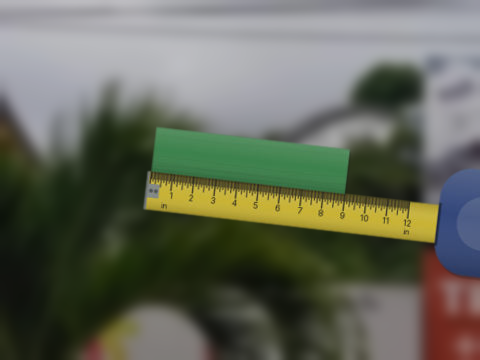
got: 9 in
